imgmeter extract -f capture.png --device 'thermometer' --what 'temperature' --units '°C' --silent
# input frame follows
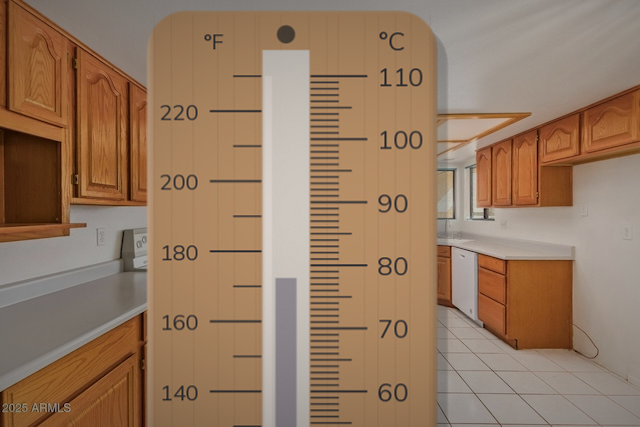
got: 78 °C
